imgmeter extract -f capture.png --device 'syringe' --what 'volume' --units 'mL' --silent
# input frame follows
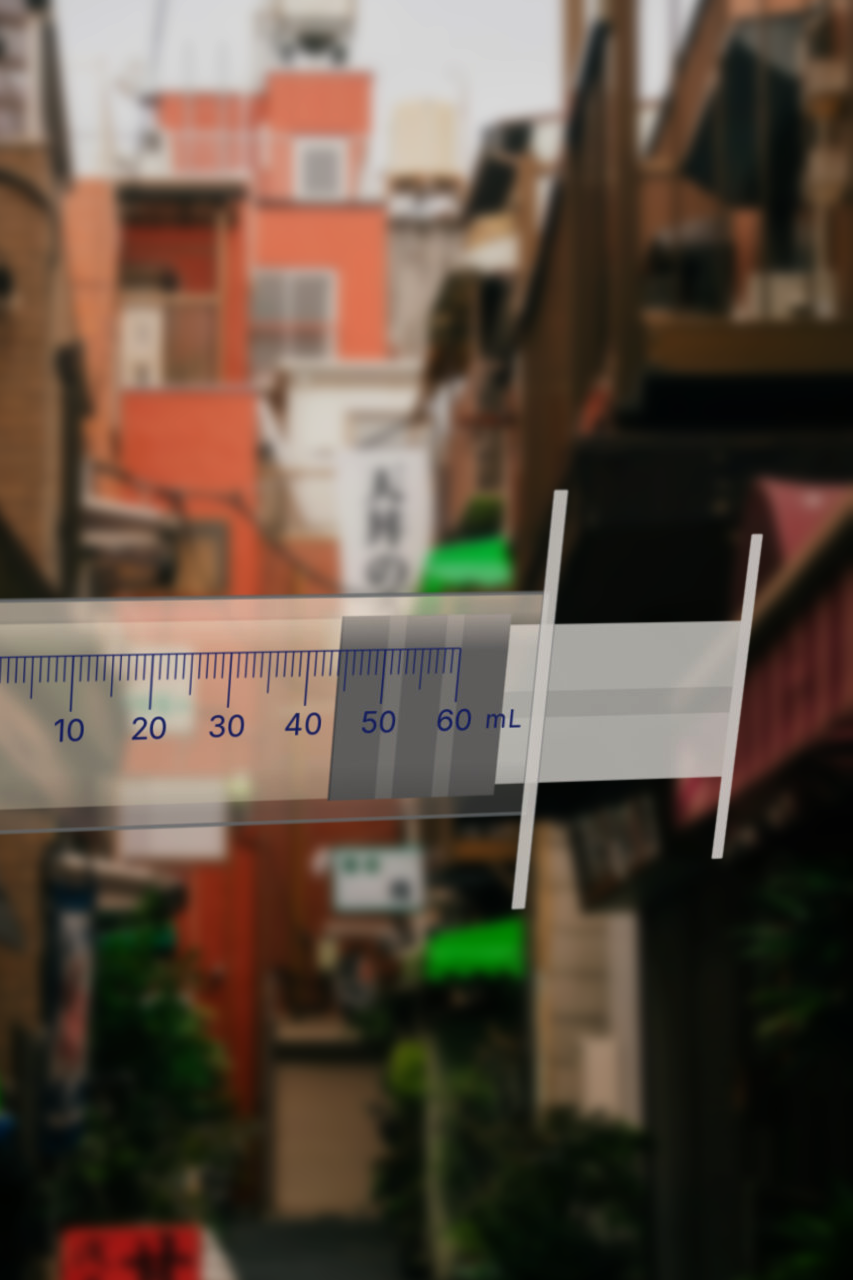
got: 44 mL
